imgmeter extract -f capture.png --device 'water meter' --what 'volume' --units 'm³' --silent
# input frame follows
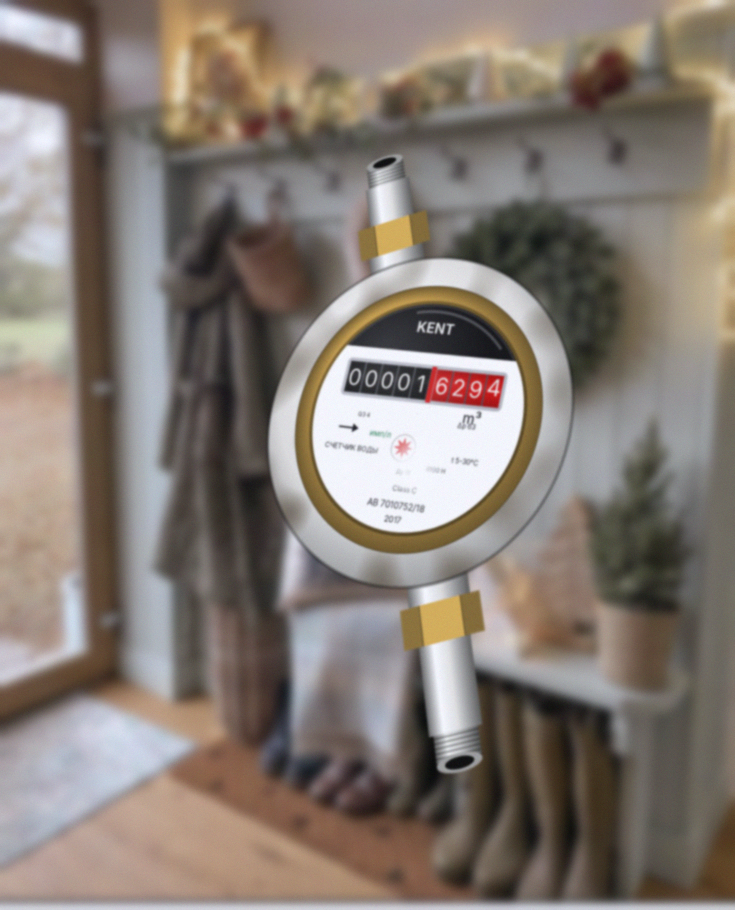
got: 1.6294 m³
